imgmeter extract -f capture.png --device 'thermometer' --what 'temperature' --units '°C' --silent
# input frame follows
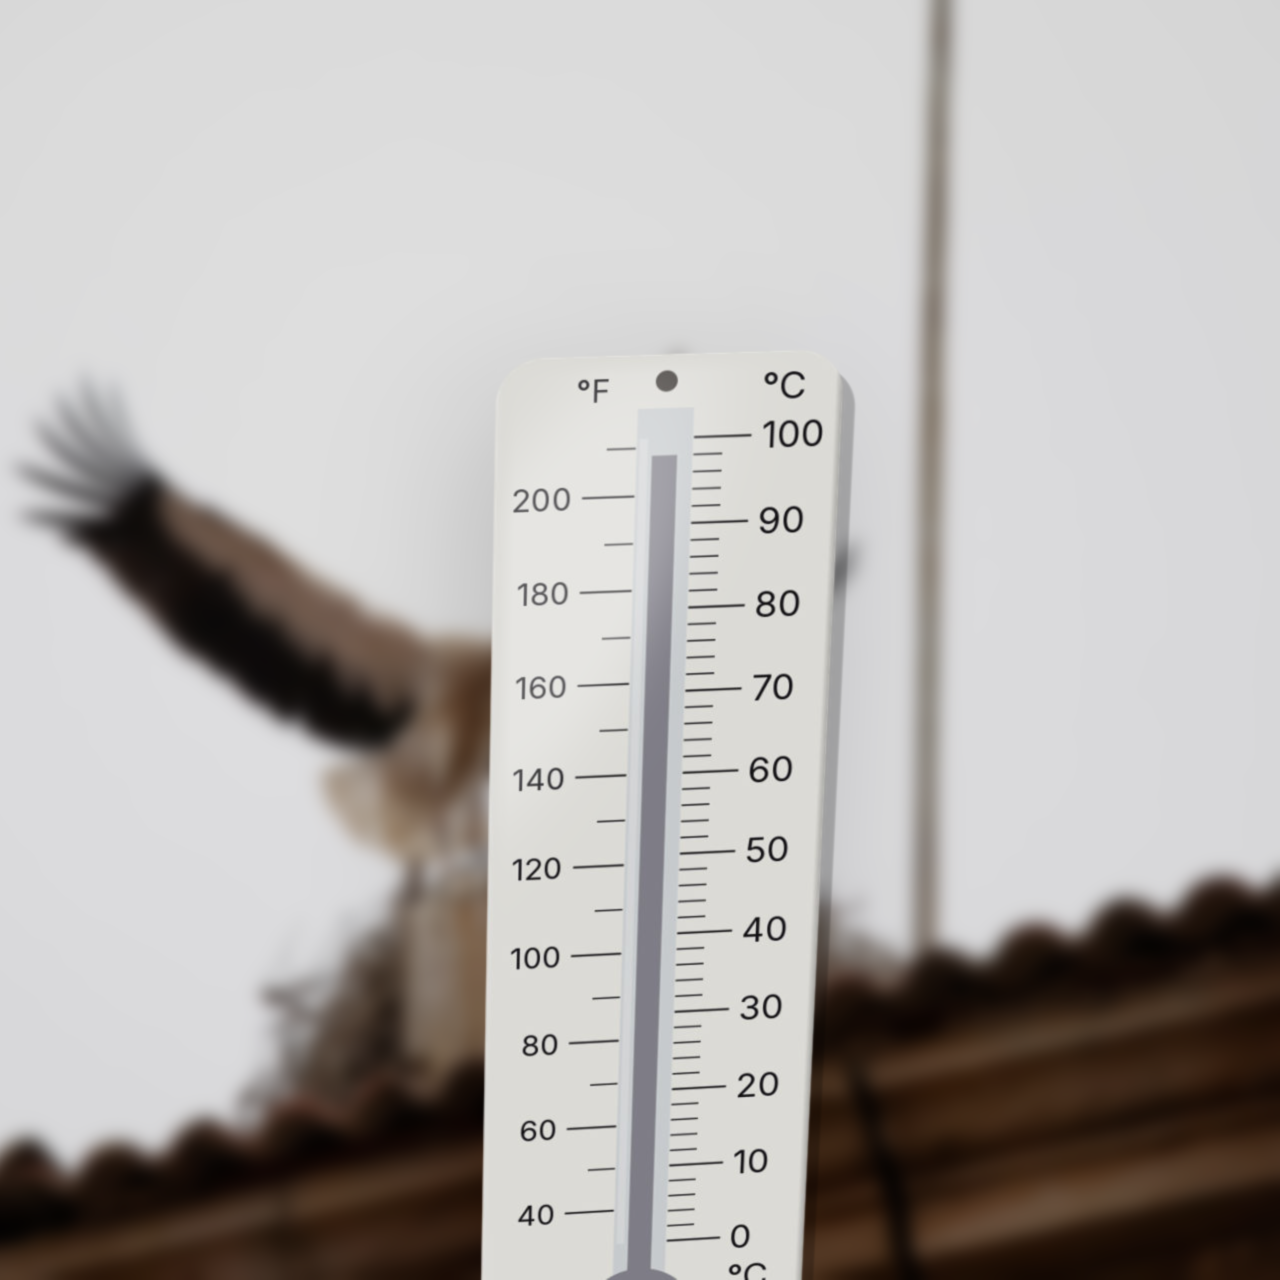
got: 98 °C
